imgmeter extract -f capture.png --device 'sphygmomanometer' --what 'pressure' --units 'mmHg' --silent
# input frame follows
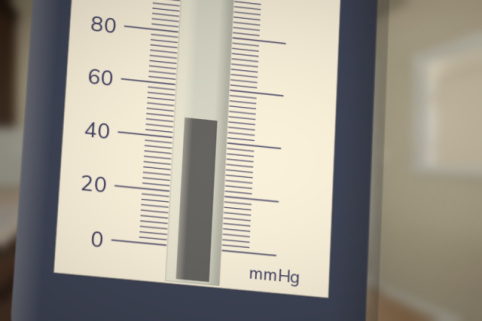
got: 48 mmHg
